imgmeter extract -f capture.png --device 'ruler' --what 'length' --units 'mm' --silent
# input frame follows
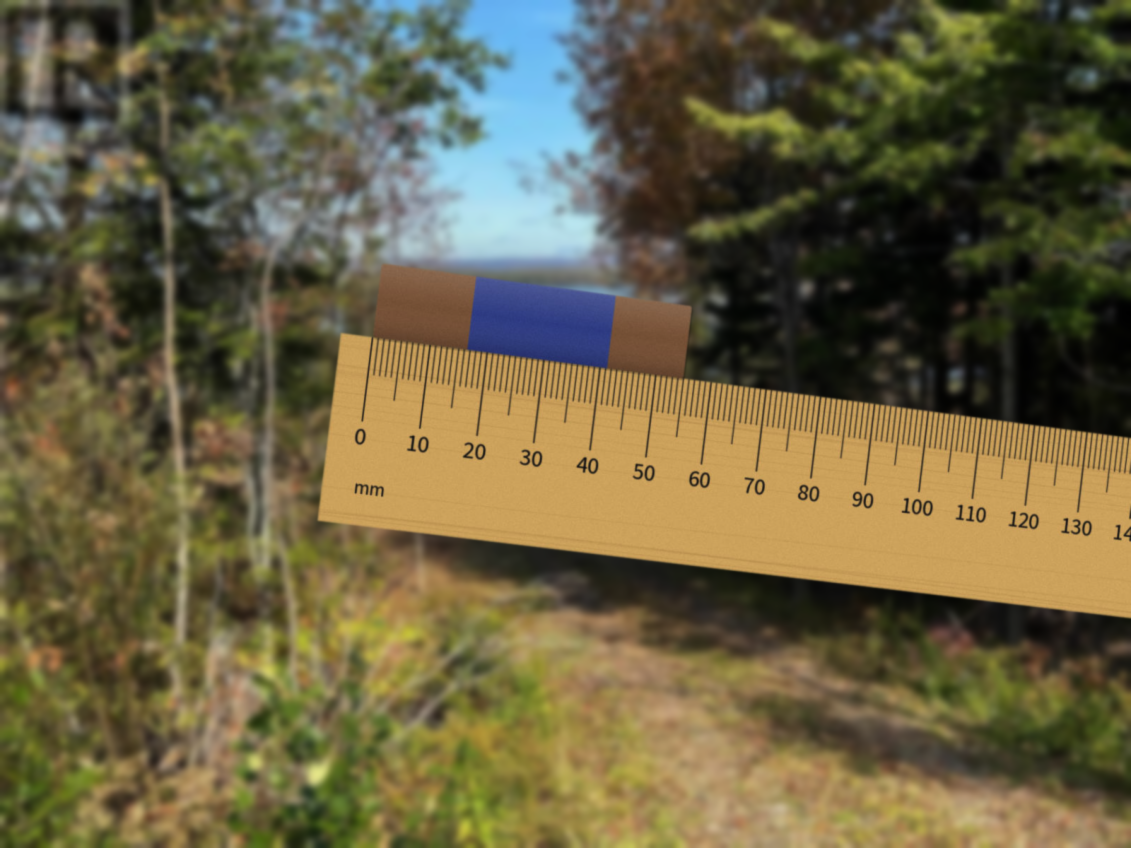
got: 55 mm
